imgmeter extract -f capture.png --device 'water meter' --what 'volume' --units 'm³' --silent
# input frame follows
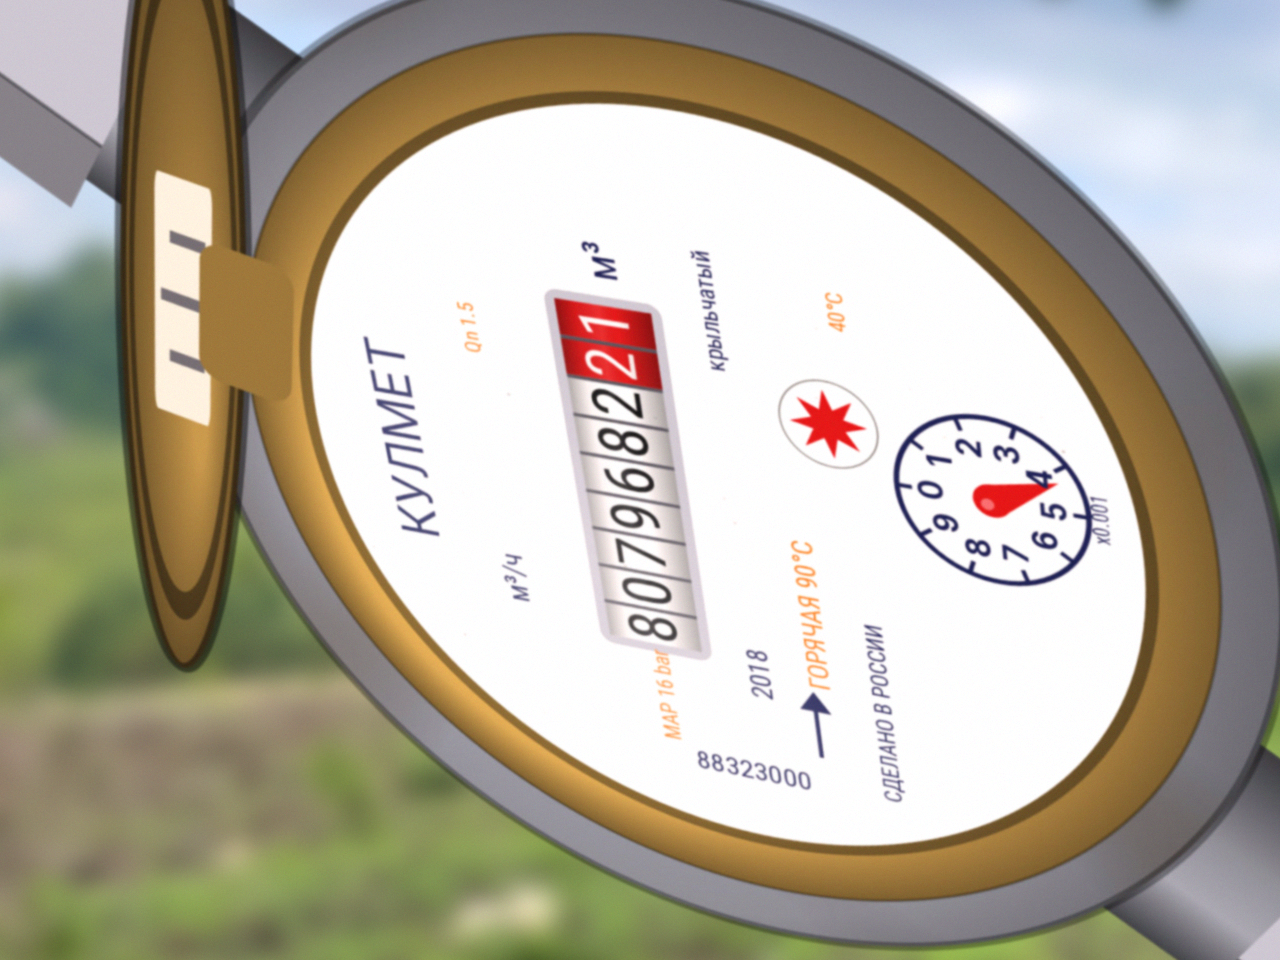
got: 8079682.214 m³
